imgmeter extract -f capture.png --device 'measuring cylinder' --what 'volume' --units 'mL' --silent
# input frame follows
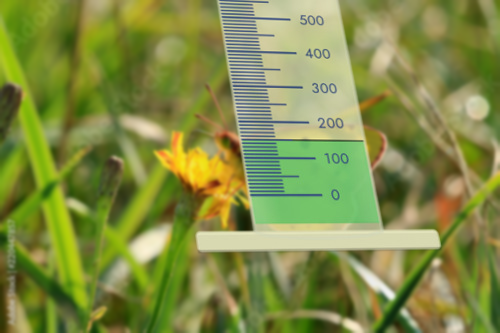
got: 150 mL
